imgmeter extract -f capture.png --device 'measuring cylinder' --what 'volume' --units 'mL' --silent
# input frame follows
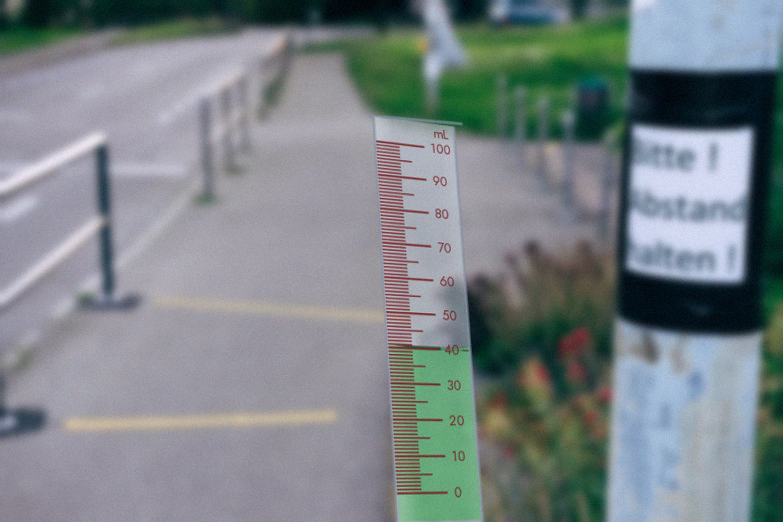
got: 40 mL
